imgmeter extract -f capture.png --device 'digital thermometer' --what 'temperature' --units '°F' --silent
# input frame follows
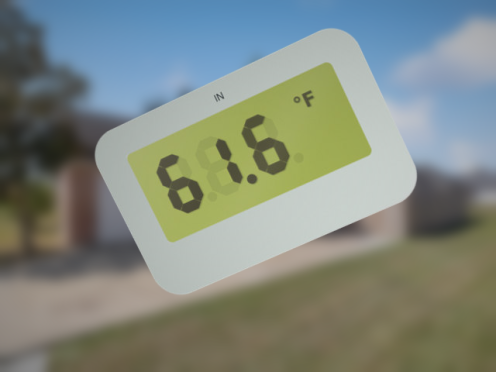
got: 61.6 °F
